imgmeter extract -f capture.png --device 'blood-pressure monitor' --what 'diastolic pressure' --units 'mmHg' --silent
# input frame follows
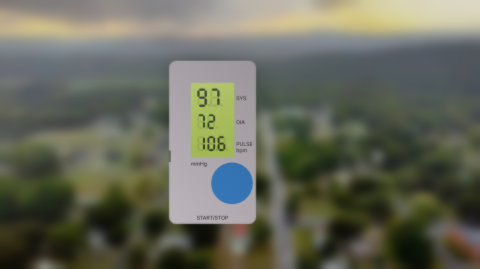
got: 72 mmHg
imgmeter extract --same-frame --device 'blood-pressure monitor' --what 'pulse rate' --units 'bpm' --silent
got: 106 bpm
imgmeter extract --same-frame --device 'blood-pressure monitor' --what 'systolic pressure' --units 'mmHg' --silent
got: 97 mmHg
